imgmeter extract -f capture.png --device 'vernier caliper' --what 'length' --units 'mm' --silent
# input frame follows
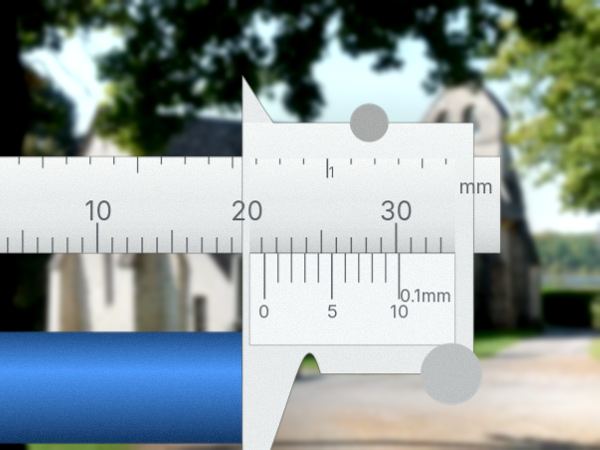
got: 21.2 mm
